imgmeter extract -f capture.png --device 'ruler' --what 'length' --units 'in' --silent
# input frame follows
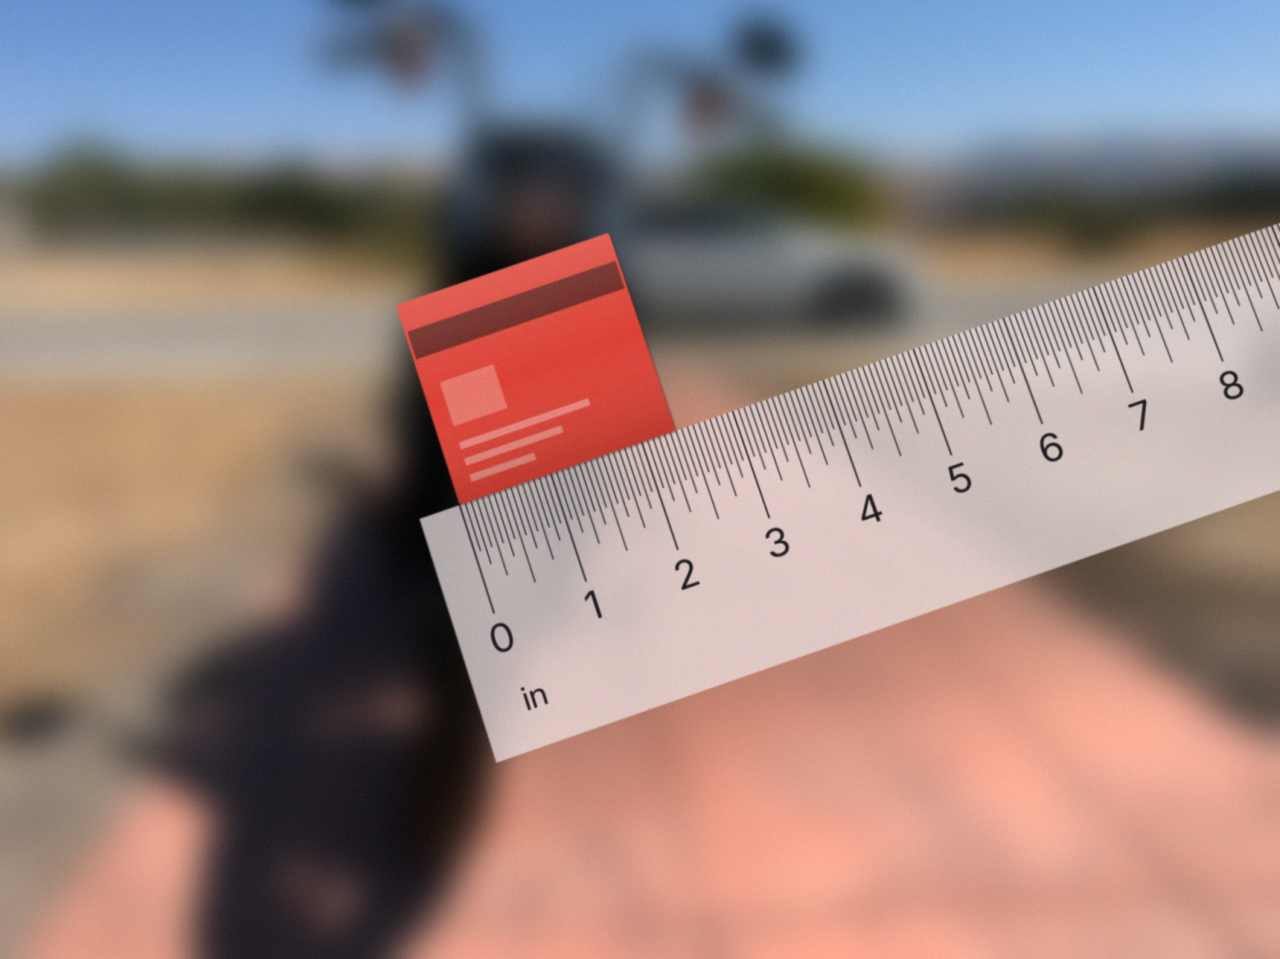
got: 2.375 in
